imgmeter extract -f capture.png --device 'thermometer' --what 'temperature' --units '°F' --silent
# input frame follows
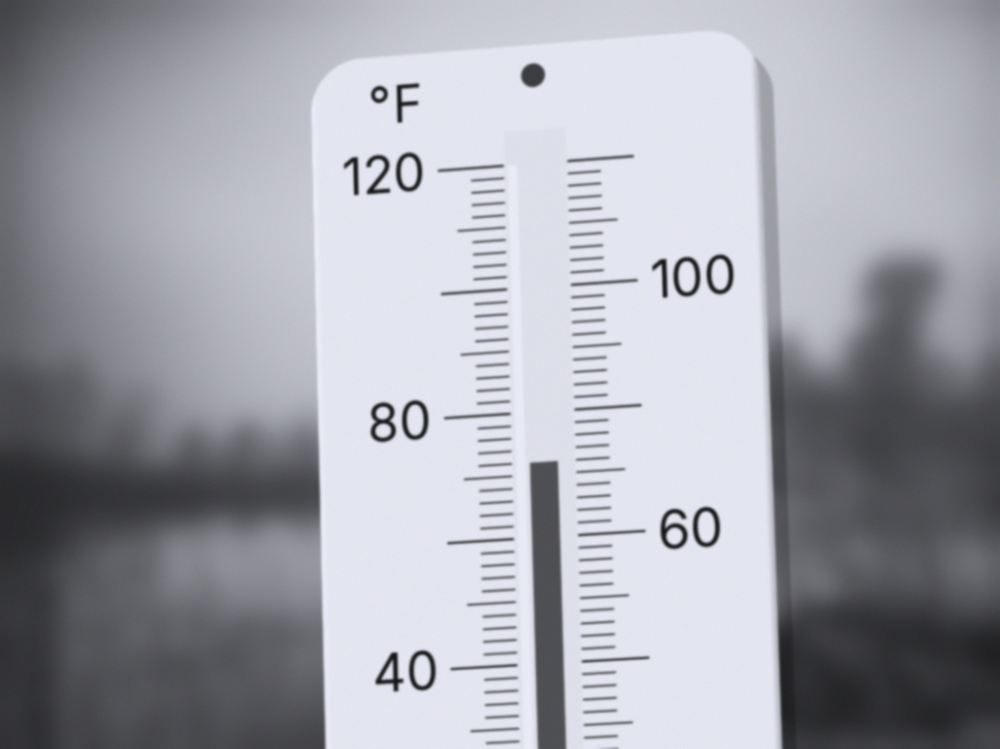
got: 72 °F
